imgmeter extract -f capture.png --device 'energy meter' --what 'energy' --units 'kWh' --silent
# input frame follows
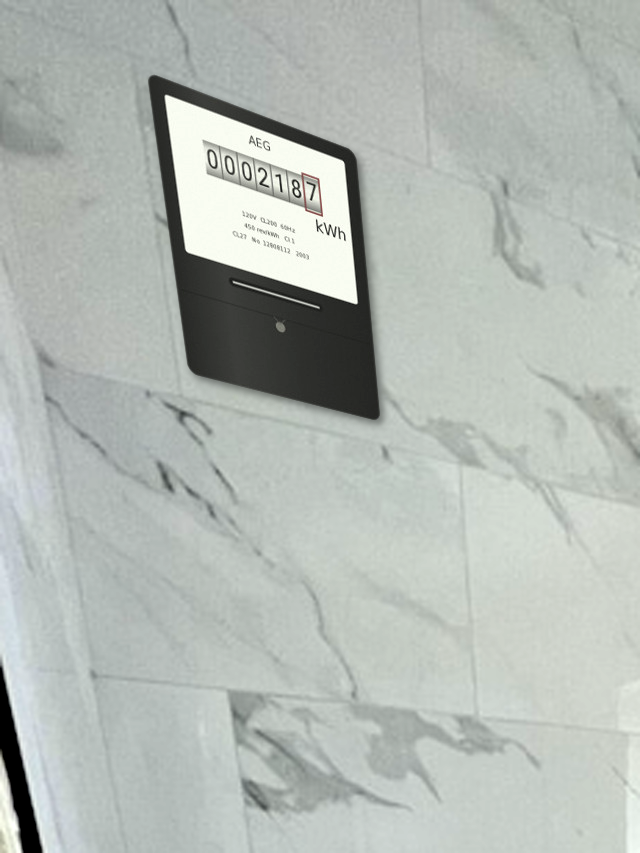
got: 218.7 kWh
